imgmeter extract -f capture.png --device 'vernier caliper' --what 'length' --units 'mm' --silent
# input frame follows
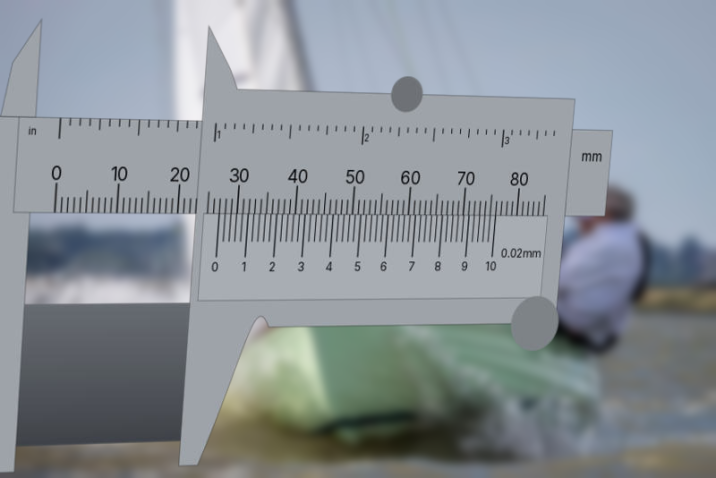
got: 27.0 mm
